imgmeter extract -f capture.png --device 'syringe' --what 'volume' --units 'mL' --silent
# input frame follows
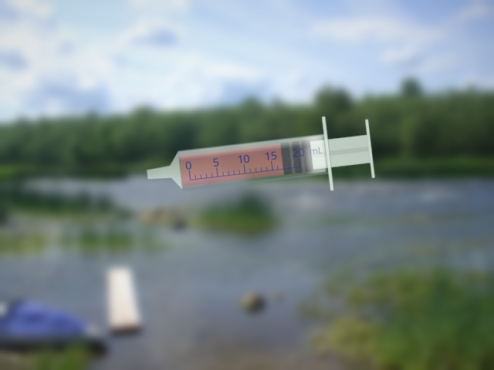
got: 17 mL
